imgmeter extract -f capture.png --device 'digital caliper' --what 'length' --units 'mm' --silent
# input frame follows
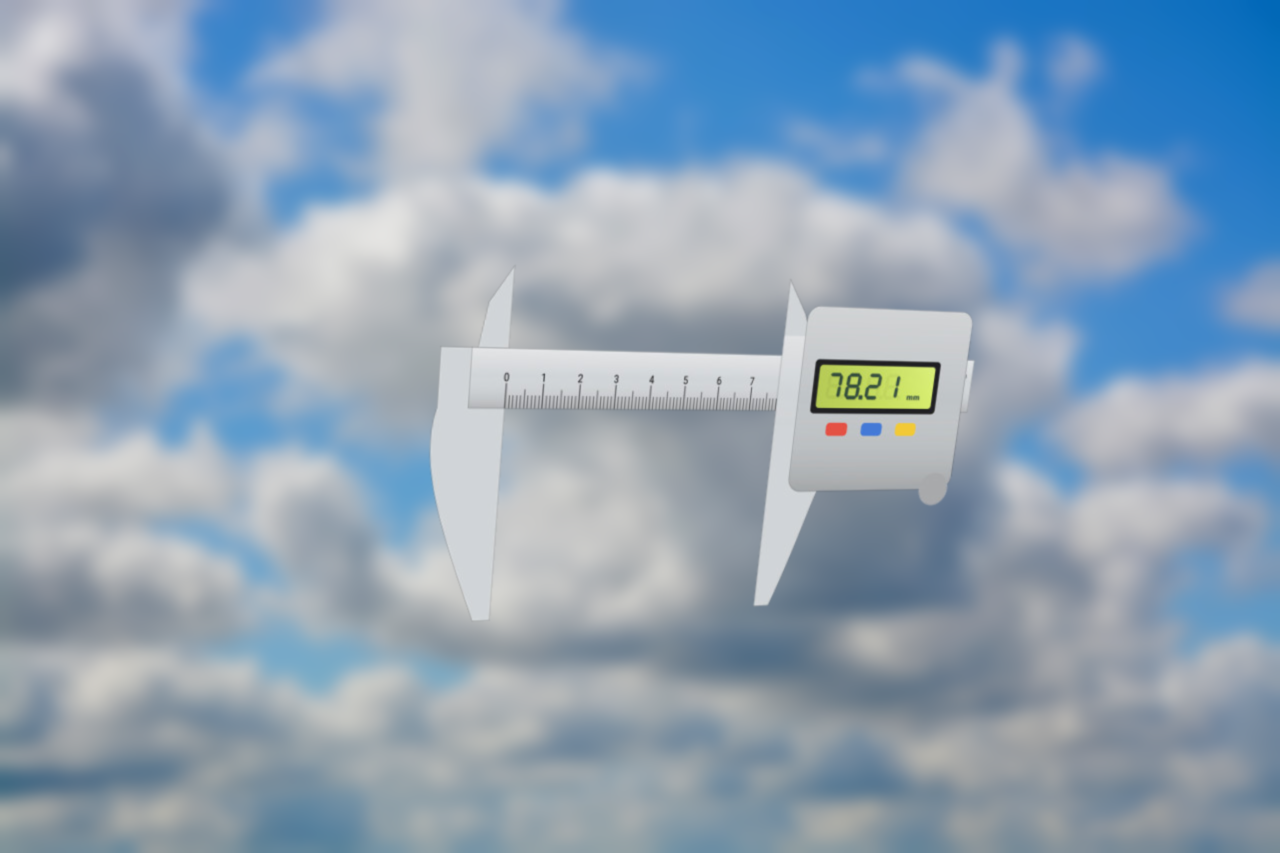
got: 78.21 mm
